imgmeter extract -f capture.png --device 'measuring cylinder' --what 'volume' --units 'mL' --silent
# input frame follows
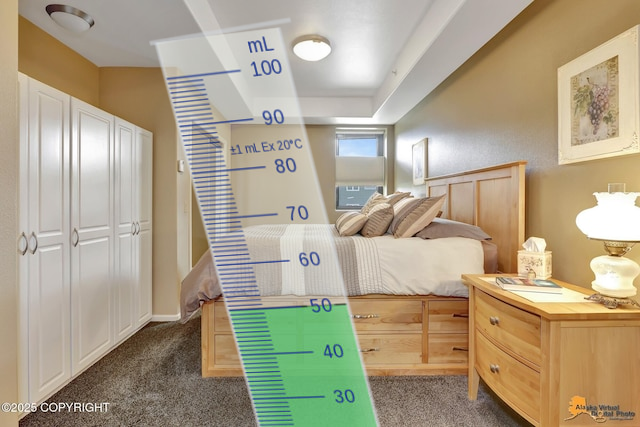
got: 50 mL
